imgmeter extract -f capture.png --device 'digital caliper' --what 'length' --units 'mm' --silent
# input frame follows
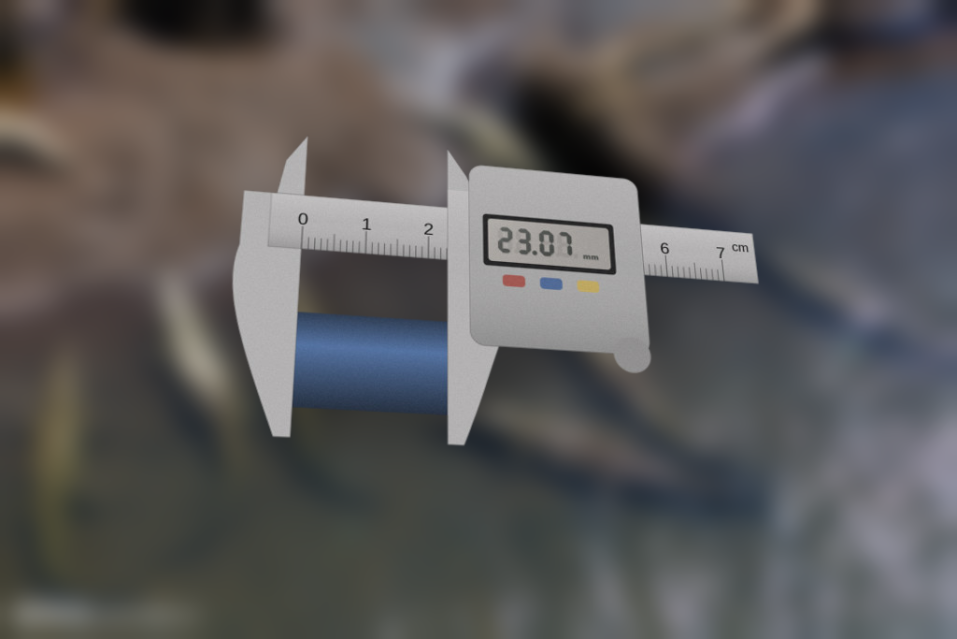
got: 23.07 mm
